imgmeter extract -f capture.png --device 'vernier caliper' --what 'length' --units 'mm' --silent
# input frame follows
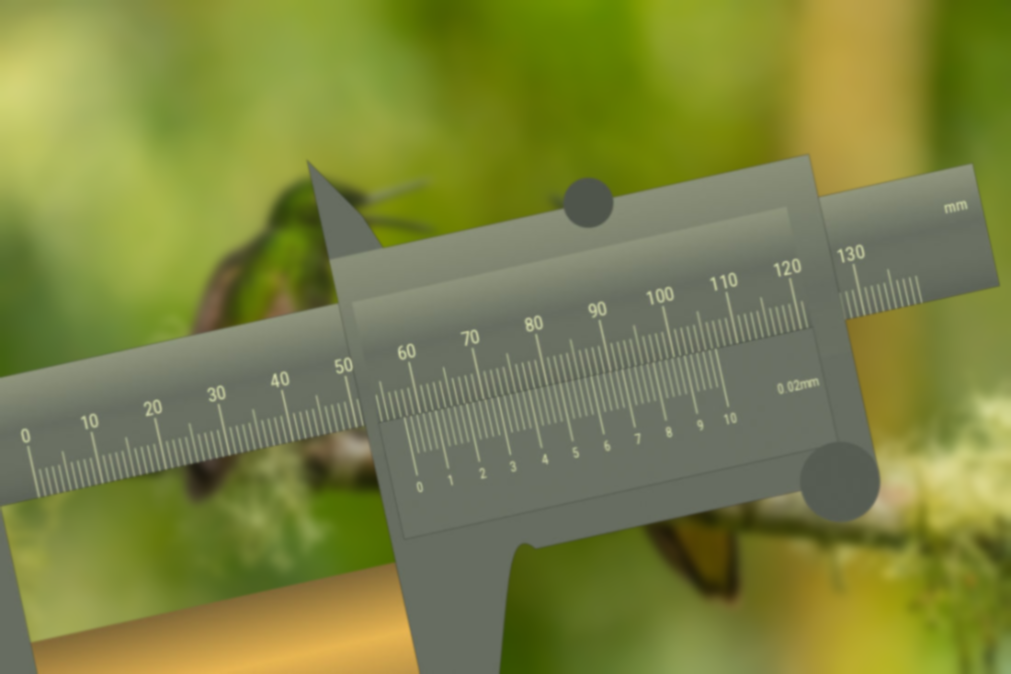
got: 57.5 mm
